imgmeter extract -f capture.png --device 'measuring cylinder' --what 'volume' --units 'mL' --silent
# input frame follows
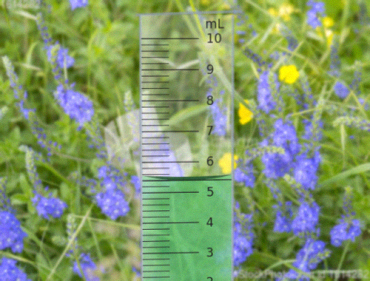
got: 5.4 mL
